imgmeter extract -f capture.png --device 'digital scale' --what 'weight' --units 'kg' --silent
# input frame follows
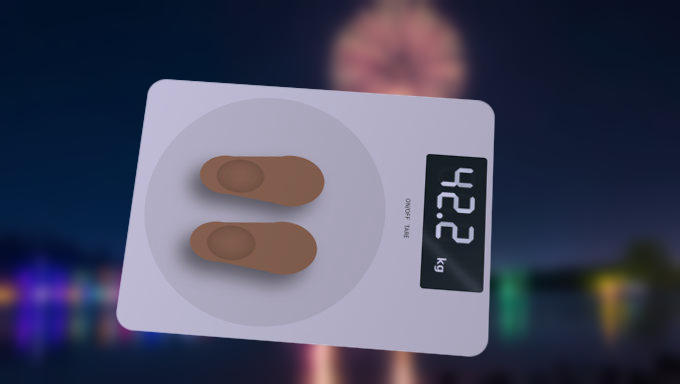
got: 42.2 kg
